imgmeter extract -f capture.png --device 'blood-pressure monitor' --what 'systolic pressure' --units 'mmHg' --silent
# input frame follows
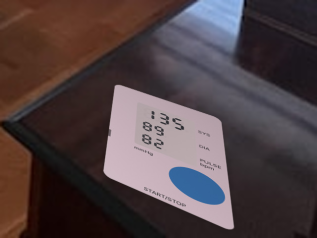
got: 135 mmHg
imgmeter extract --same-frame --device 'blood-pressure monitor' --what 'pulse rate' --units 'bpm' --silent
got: 82 bpm
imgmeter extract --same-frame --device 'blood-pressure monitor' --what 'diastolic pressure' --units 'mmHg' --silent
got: 89 mmHg
